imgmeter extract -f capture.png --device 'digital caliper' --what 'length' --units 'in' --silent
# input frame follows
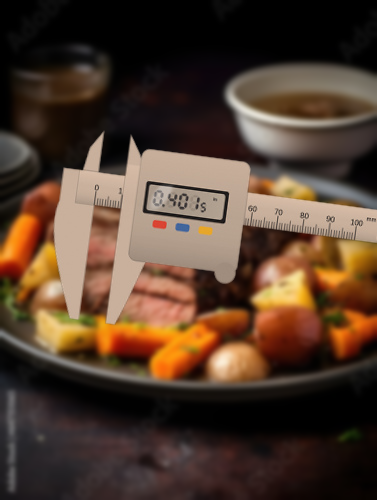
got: 0.4015 in
